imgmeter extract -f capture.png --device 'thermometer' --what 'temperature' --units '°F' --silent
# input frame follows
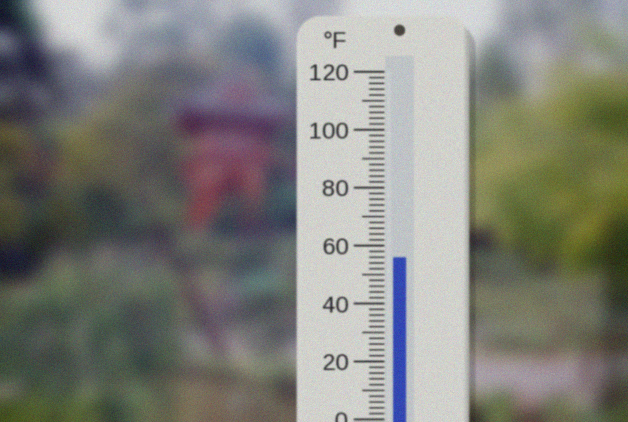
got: 56 °F
